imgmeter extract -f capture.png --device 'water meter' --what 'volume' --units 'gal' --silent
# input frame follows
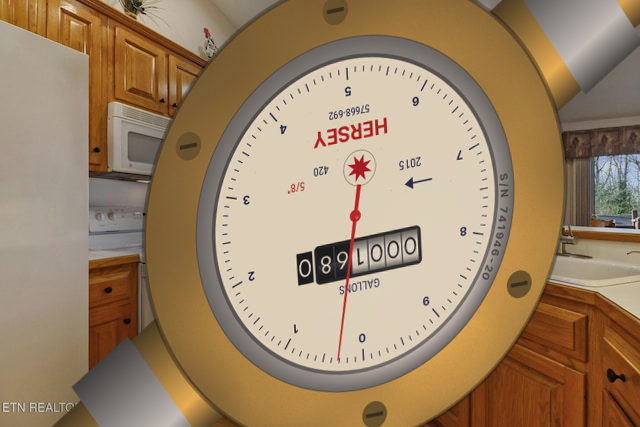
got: 1680.3 gal
